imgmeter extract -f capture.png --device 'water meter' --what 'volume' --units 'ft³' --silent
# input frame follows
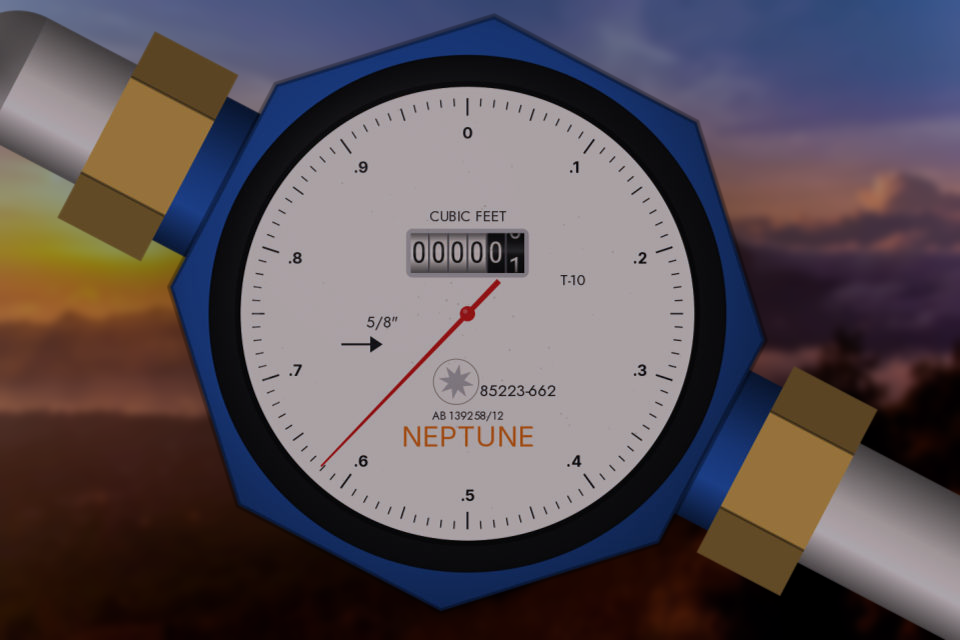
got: 0.62 ft³
